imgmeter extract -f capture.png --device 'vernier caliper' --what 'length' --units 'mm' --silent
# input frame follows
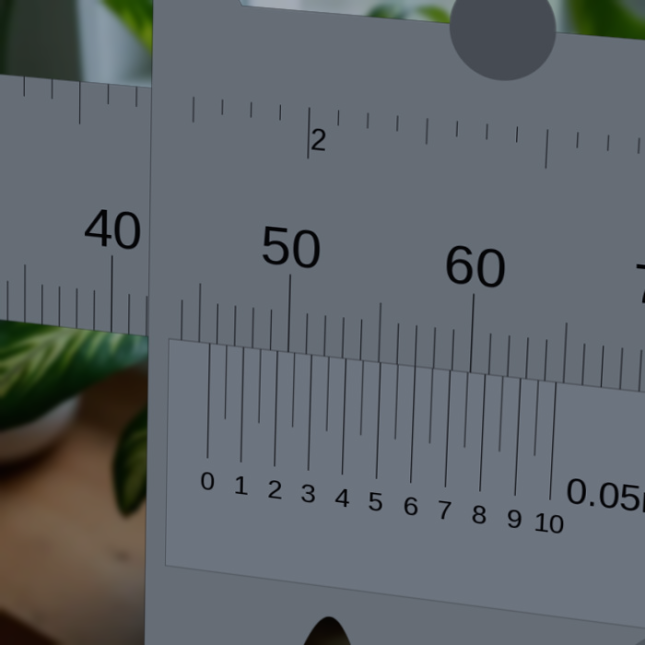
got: 45.6 mm
